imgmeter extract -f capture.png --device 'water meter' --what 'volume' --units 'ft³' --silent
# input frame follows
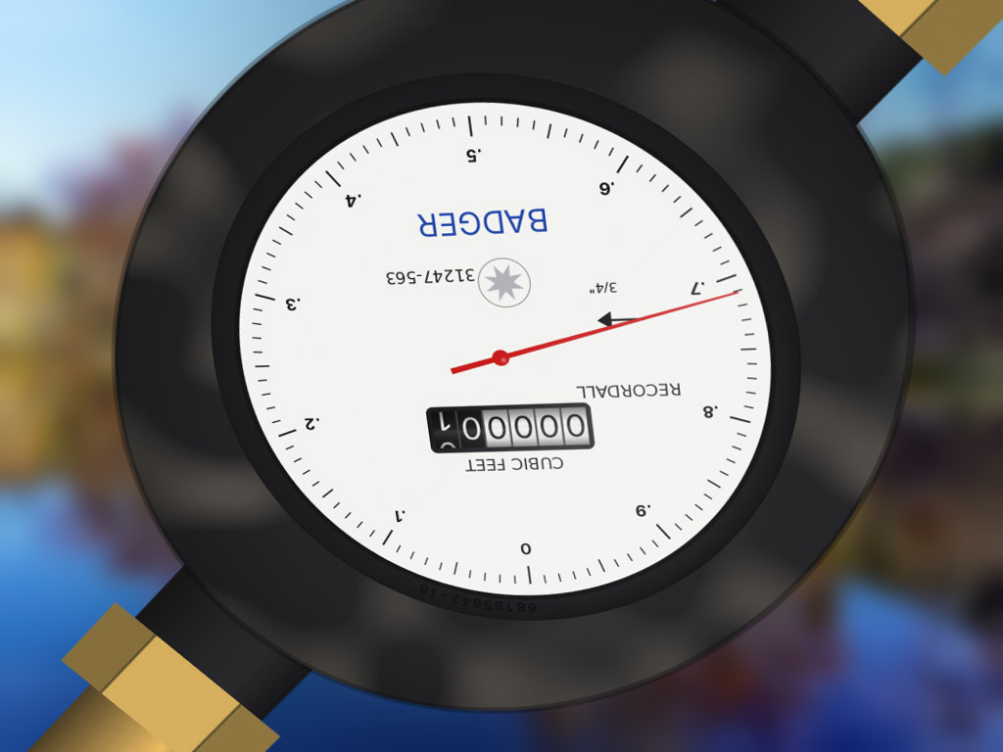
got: 0.71 ft³
